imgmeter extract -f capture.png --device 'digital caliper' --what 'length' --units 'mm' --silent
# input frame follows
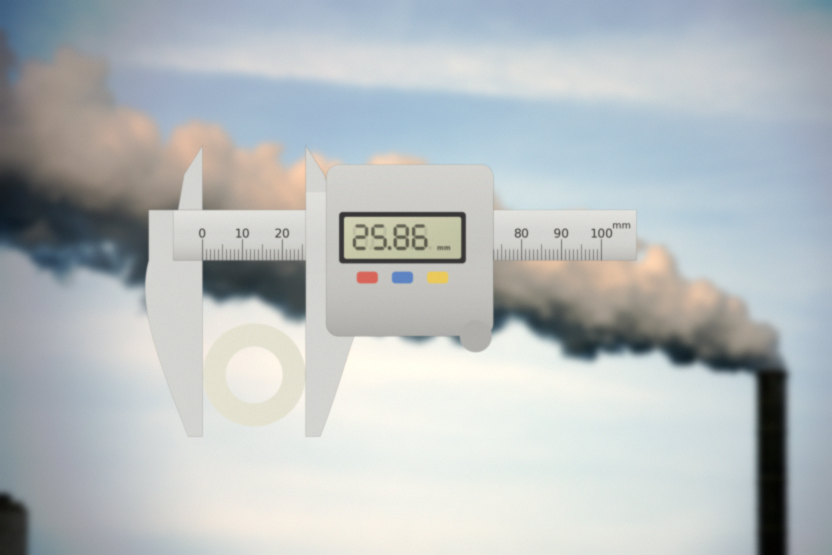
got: 25.86 mm
